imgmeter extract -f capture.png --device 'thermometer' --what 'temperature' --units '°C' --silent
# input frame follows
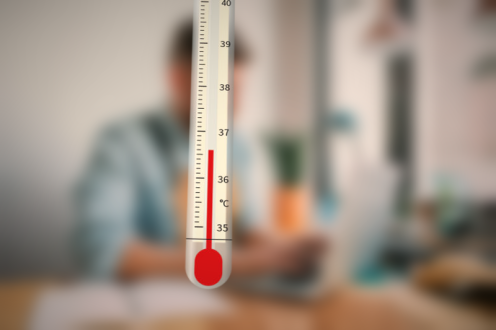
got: 36.6 °C
